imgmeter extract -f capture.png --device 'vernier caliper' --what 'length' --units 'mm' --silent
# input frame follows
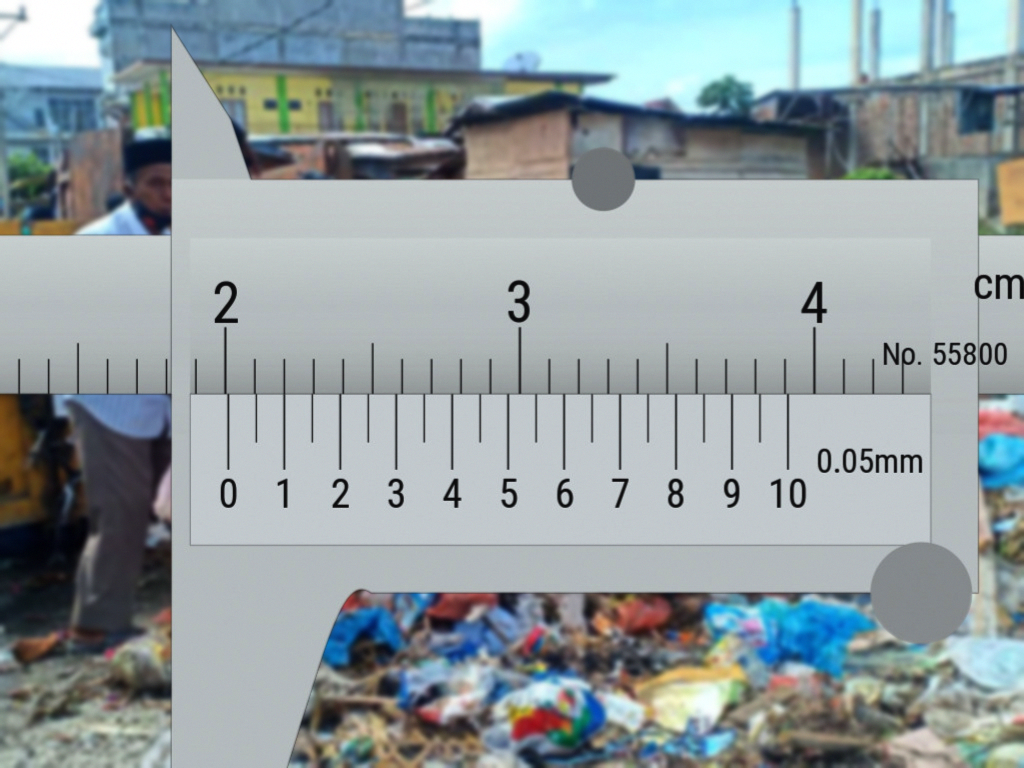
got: 20.10 mm
